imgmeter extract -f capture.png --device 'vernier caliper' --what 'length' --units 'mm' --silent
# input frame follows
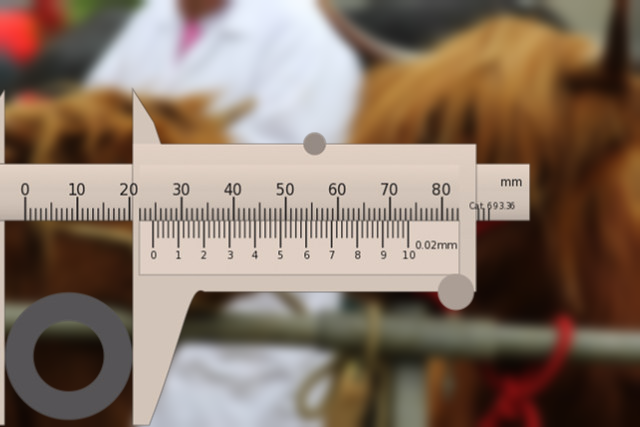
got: 24.5 mm
